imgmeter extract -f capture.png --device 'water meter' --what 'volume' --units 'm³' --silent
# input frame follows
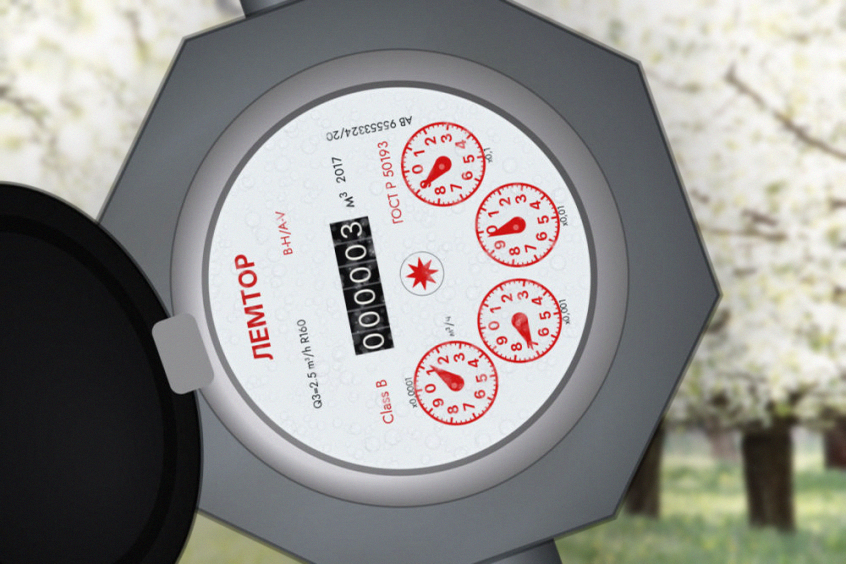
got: 3.8971 m³
